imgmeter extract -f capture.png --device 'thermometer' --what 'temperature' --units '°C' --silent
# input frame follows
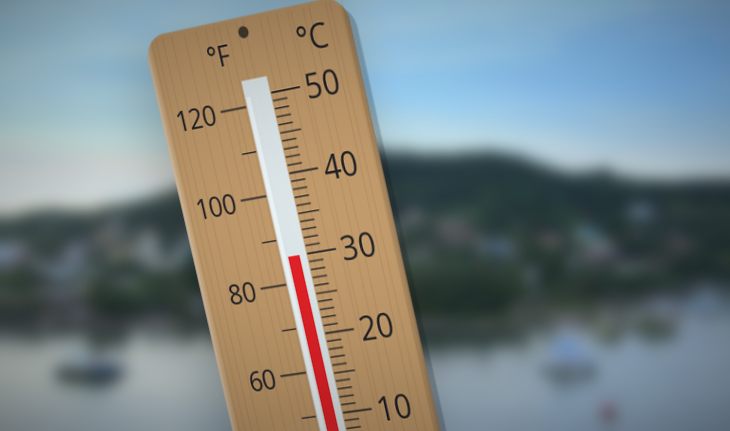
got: 30 °C
